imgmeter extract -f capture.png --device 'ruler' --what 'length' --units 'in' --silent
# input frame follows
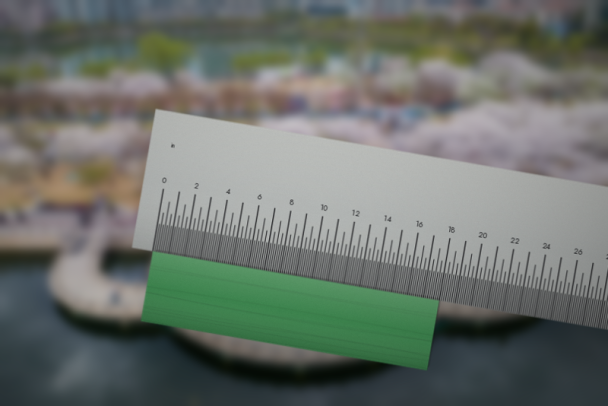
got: 18 in
